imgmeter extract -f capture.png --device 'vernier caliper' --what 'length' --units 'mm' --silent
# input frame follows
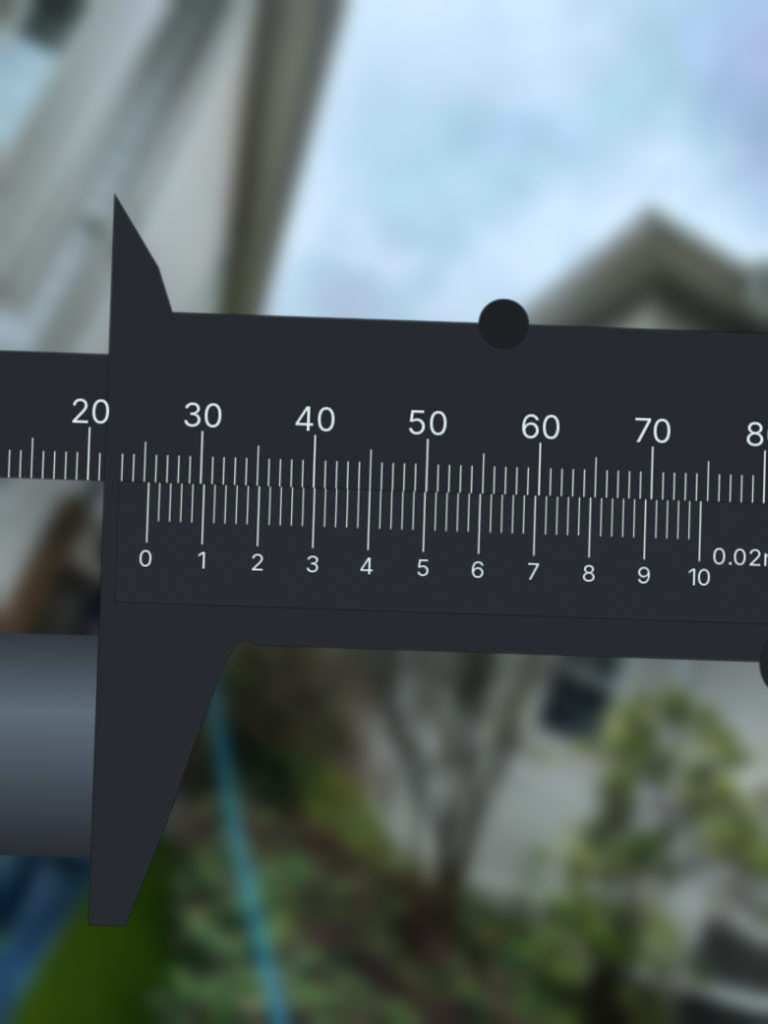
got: 25.4 mm
